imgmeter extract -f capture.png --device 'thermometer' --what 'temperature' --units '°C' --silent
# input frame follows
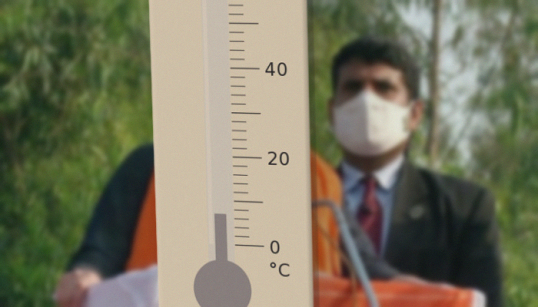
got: 7 °C
